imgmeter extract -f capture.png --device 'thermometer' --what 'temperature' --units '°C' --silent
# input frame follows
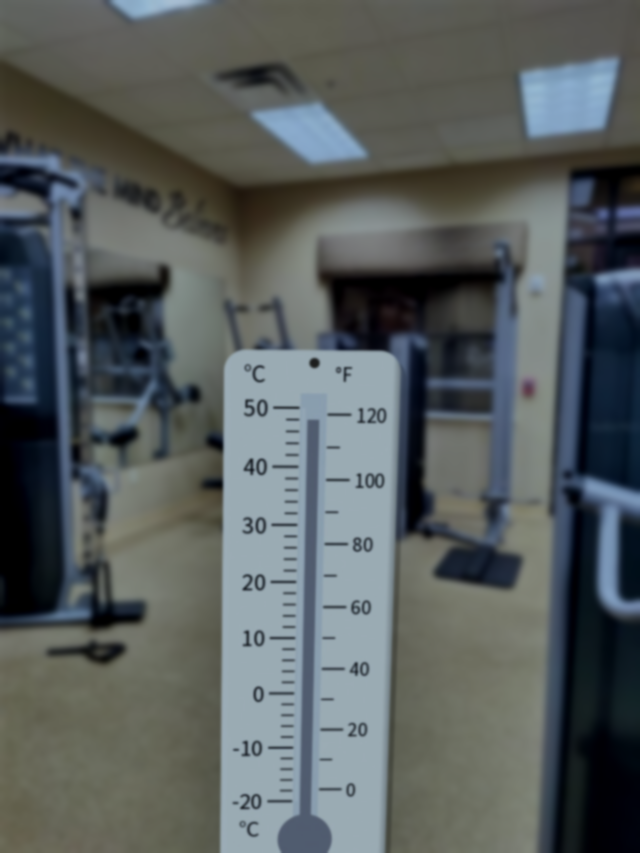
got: 48 °C
